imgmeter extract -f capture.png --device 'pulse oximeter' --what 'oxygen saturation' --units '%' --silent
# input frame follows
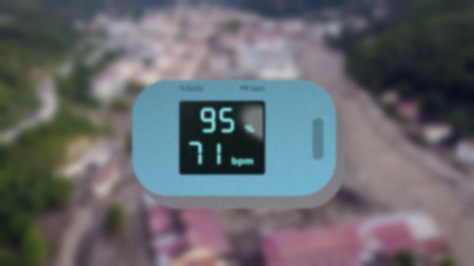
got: 95 %
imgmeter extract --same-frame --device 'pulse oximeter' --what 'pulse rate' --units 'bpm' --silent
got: 71 bpm
